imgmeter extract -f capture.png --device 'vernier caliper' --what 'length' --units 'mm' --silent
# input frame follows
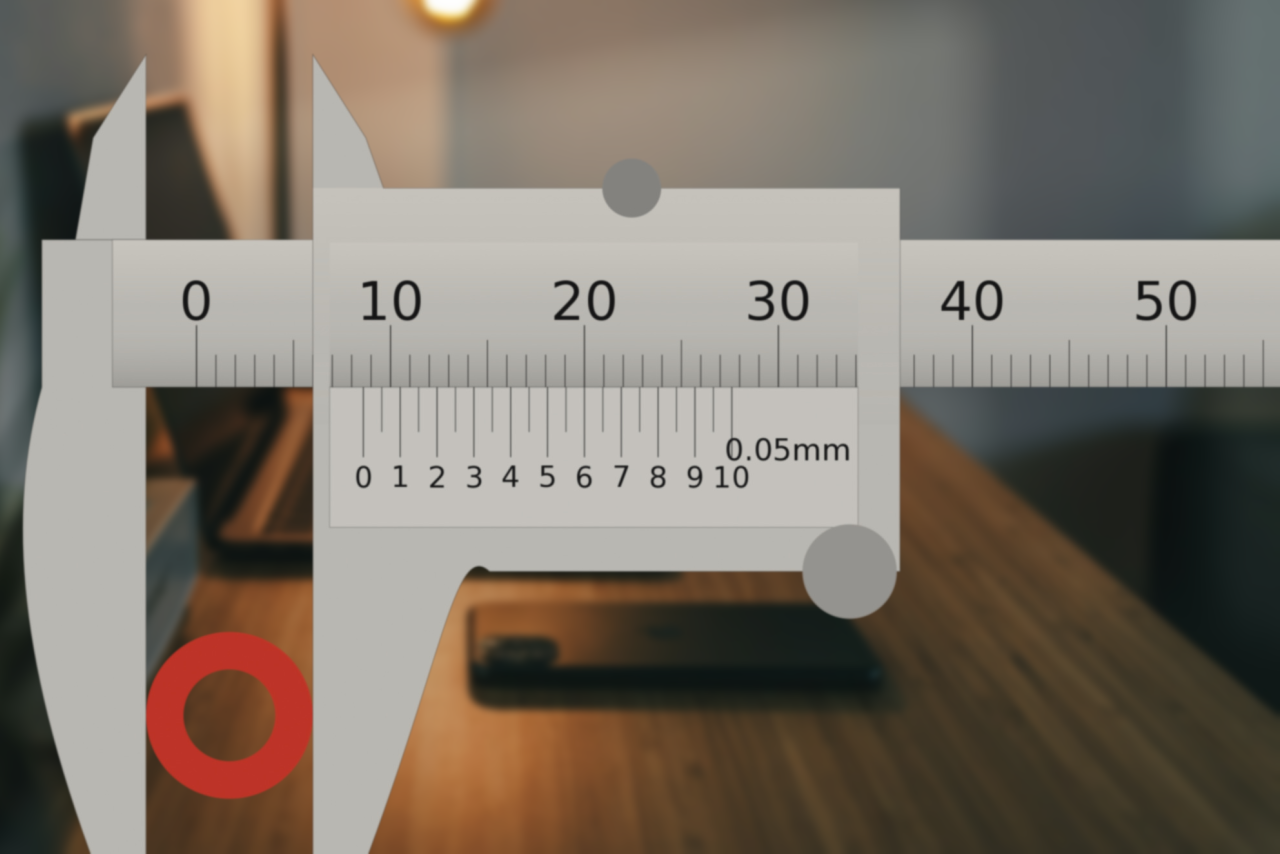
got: 8.6 mm
